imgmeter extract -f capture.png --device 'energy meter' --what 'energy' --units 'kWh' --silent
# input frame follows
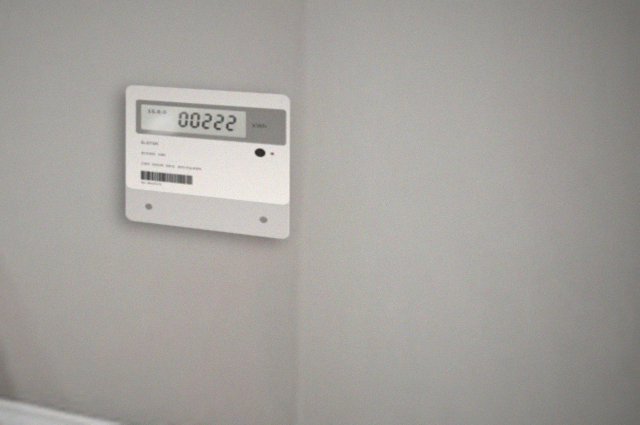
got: 222 kWh
